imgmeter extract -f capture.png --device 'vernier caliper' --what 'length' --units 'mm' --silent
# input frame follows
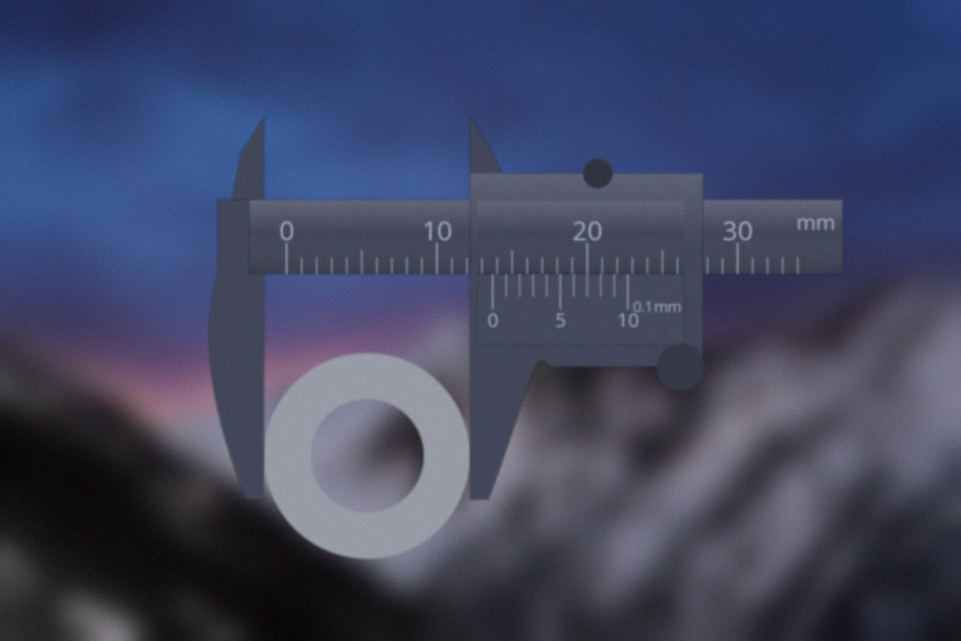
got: 13.7 mm
